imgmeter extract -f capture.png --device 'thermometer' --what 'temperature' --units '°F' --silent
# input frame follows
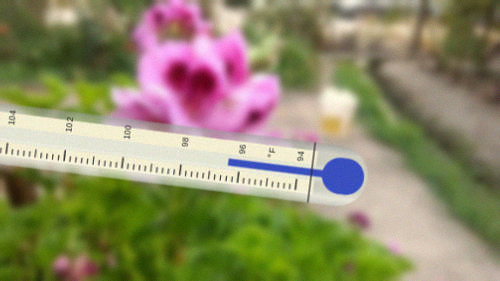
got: 96.4 °F
